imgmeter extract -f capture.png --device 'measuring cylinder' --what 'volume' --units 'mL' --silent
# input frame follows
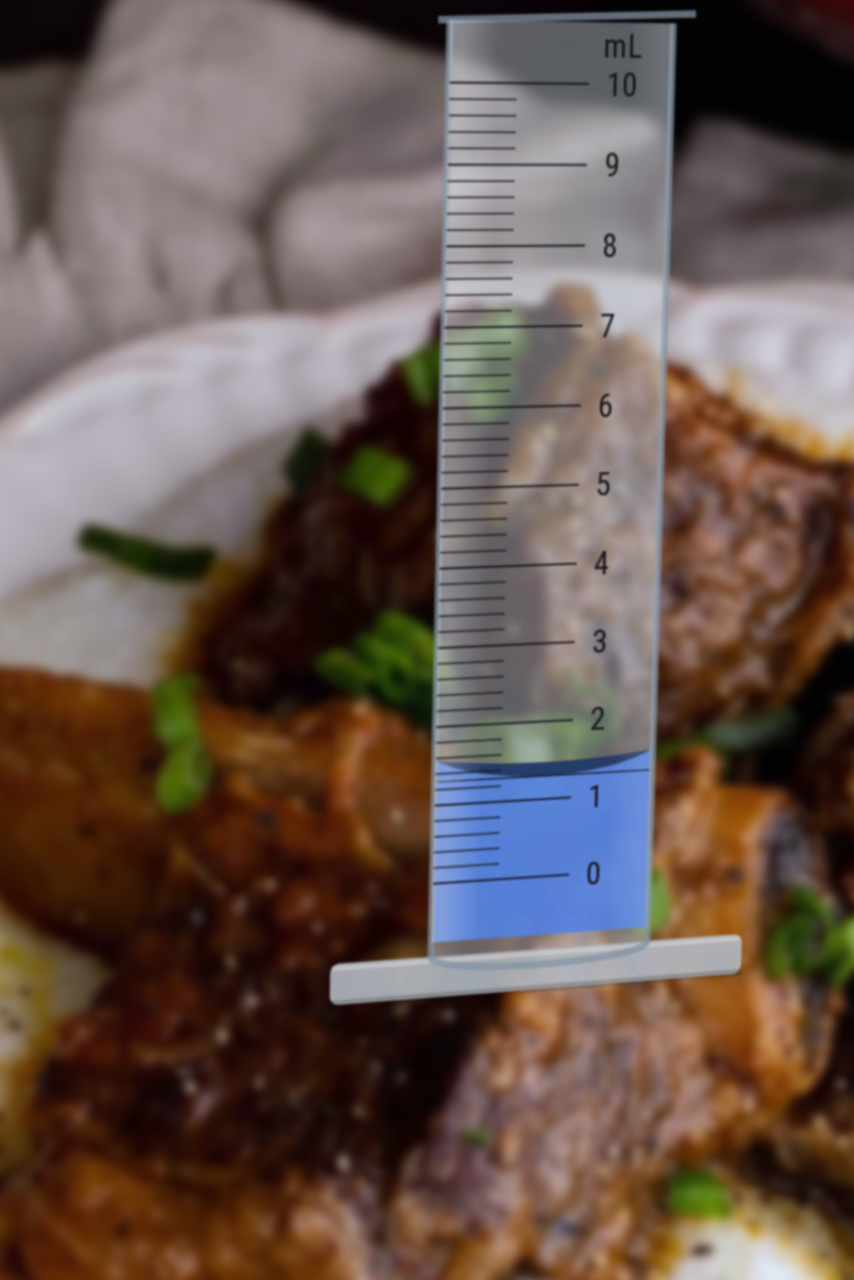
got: 1.3 mL
